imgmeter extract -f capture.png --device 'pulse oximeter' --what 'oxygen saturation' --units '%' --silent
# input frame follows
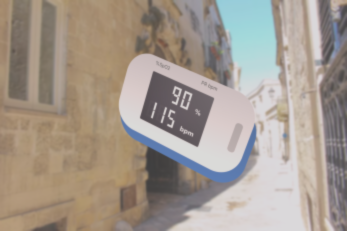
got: 90 %
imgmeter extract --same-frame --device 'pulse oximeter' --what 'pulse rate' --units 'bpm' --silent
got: 115 bpm
